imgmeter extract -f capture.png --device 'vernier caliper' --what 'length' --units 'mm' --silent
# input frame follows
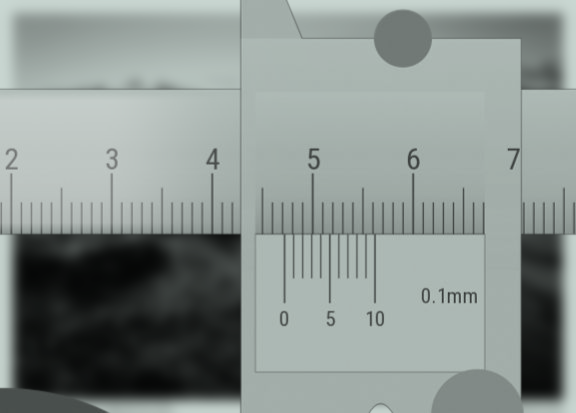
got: 47.2 mm
